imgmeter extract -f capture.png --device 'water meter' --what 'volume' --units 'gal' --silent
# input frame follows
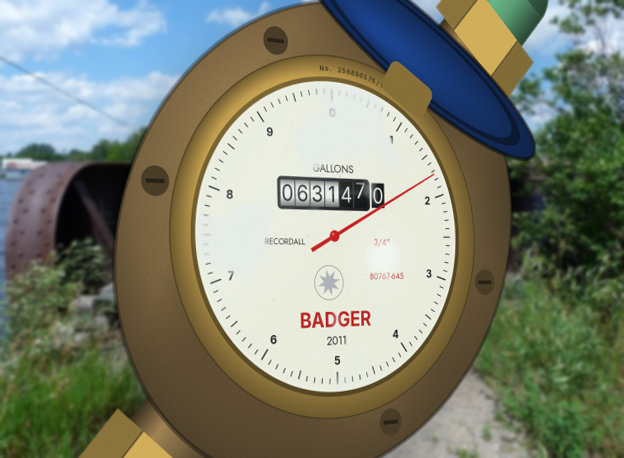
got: 631471.7 gal
